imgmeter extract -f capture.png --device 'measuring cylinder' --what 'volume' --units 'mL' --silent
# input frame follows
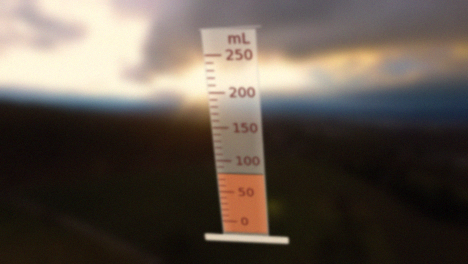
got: 80 mL
